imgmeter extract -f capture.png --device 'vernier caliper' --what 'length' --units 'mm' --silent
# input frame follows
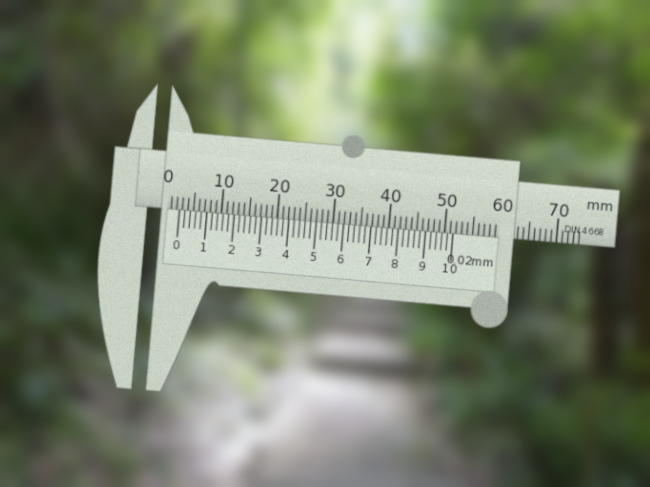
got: 2.5 mm
